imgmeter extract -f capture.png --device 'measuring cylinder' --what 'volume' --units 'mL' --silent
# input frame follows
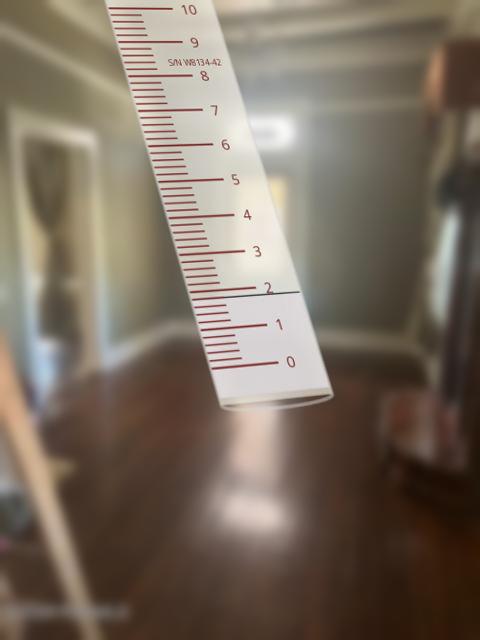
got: 1.8 mL
